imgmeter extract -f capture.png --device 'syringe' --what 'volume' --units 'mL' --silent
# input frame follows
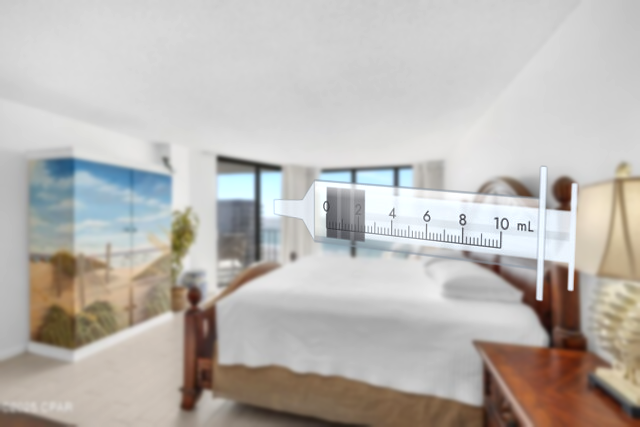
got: 0 mL
